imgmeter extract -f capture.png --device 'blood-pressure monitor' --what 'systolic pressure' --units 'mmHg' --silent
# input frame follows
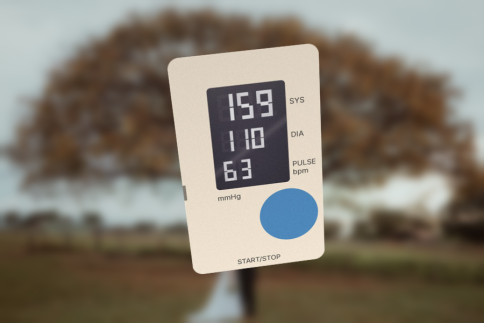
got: 159 mmHg
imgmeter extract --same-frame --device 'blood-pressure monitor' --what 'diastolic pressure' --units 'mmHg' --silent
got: 110 mmHg
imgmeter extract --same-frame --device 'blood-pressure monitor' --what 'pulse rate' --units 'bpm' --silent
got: 63 bpm
